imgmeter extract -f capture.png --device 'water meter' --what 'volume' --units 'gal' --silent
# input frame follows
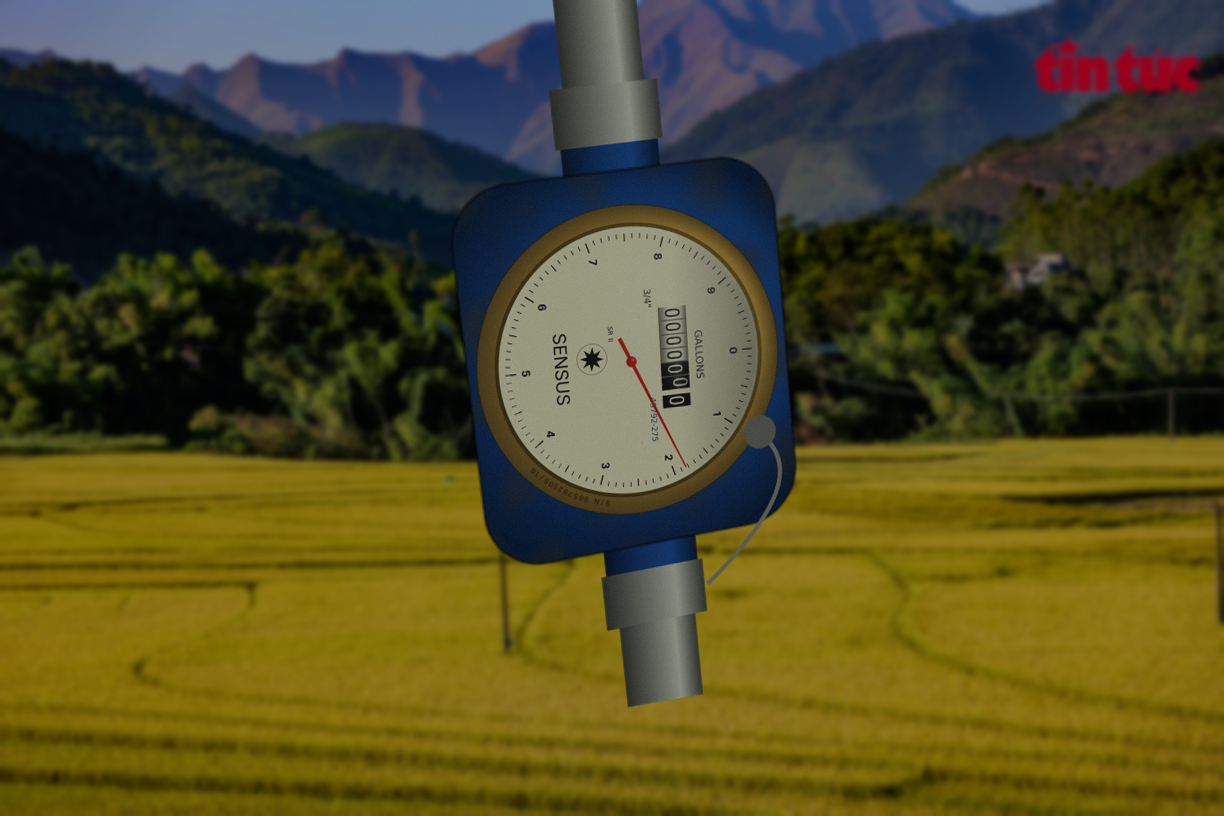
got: 1.8 gal
